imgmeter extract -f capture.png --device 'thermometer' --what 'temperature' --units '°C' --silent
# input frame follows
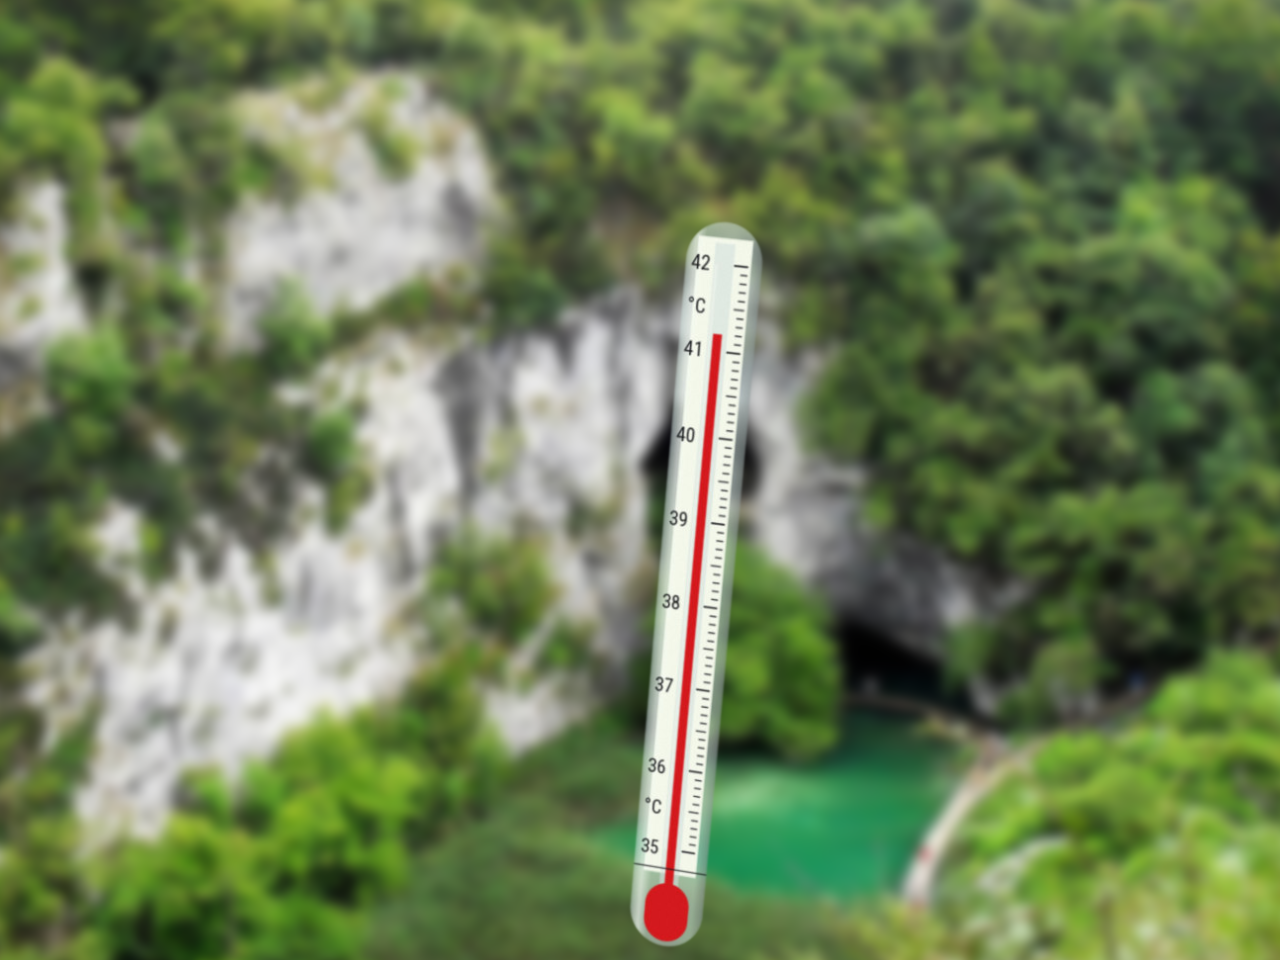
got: 41.2 °C
